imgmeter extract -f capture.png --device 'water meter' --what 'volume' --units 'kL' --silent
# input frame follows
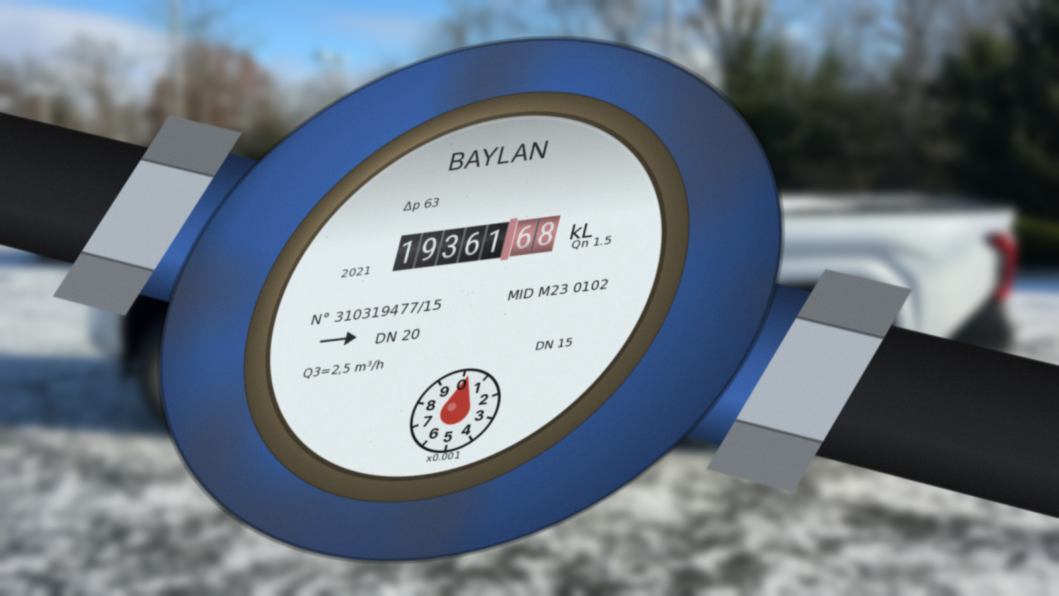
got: 19361.680 kL
